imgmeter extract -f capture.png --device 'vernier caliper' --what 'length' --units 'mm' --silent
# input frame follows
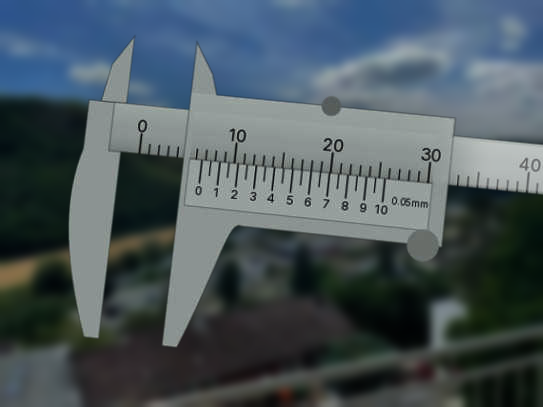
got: 6.6 mm
